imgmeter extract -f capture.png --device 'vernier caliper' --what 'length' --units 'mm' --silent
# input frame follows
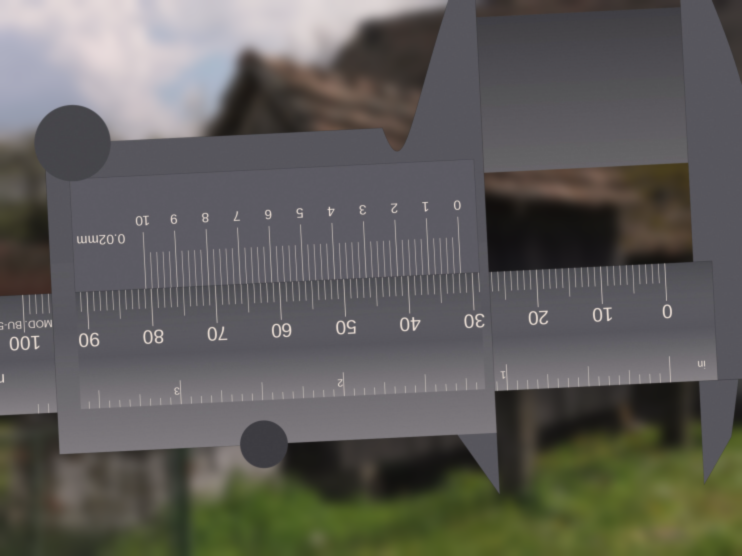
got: 31.8 mm
